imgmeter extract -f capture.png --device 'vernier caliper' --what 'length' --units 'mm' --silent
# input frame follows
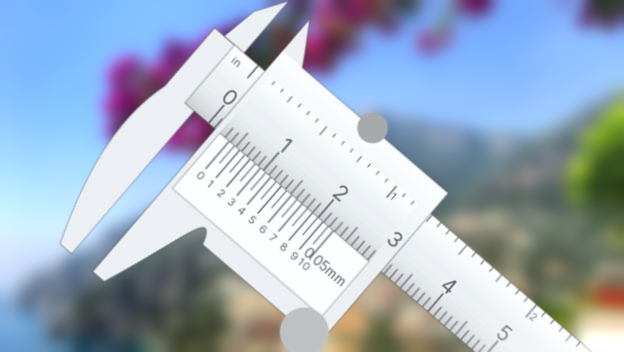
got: 3.8 mm
